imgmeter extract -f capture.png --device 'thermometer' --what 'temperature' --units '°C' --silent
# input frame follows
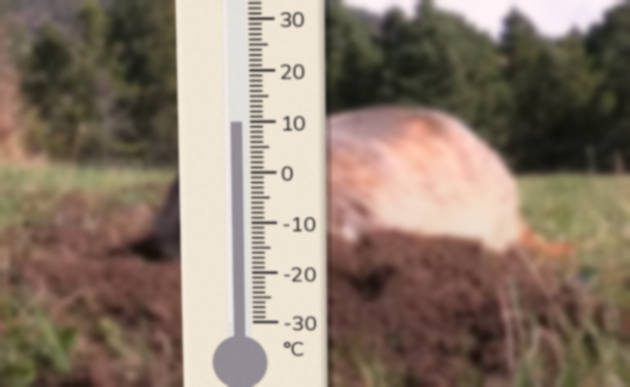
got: 10 °C
